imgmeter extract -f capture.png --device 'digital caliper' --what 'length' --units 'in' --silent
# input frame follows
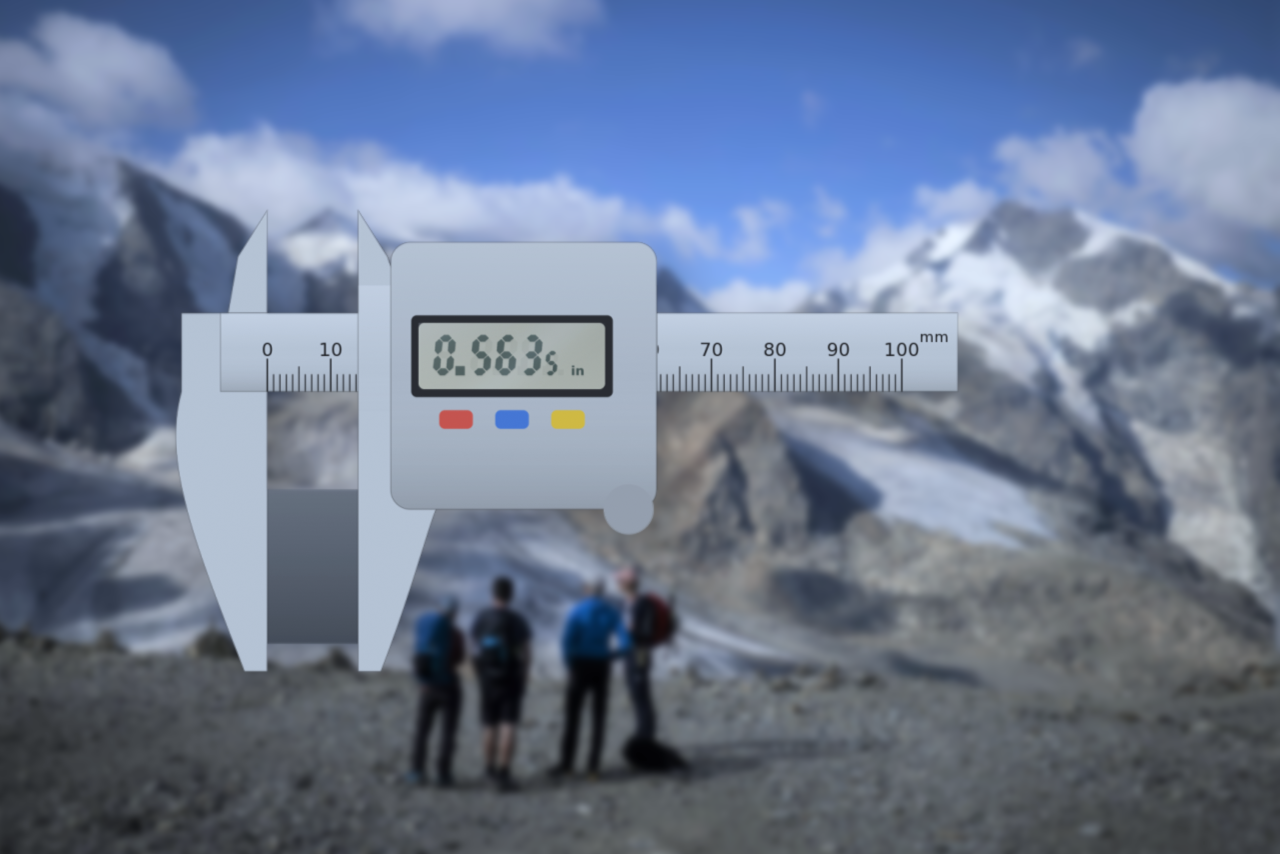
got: 0.5635 in
